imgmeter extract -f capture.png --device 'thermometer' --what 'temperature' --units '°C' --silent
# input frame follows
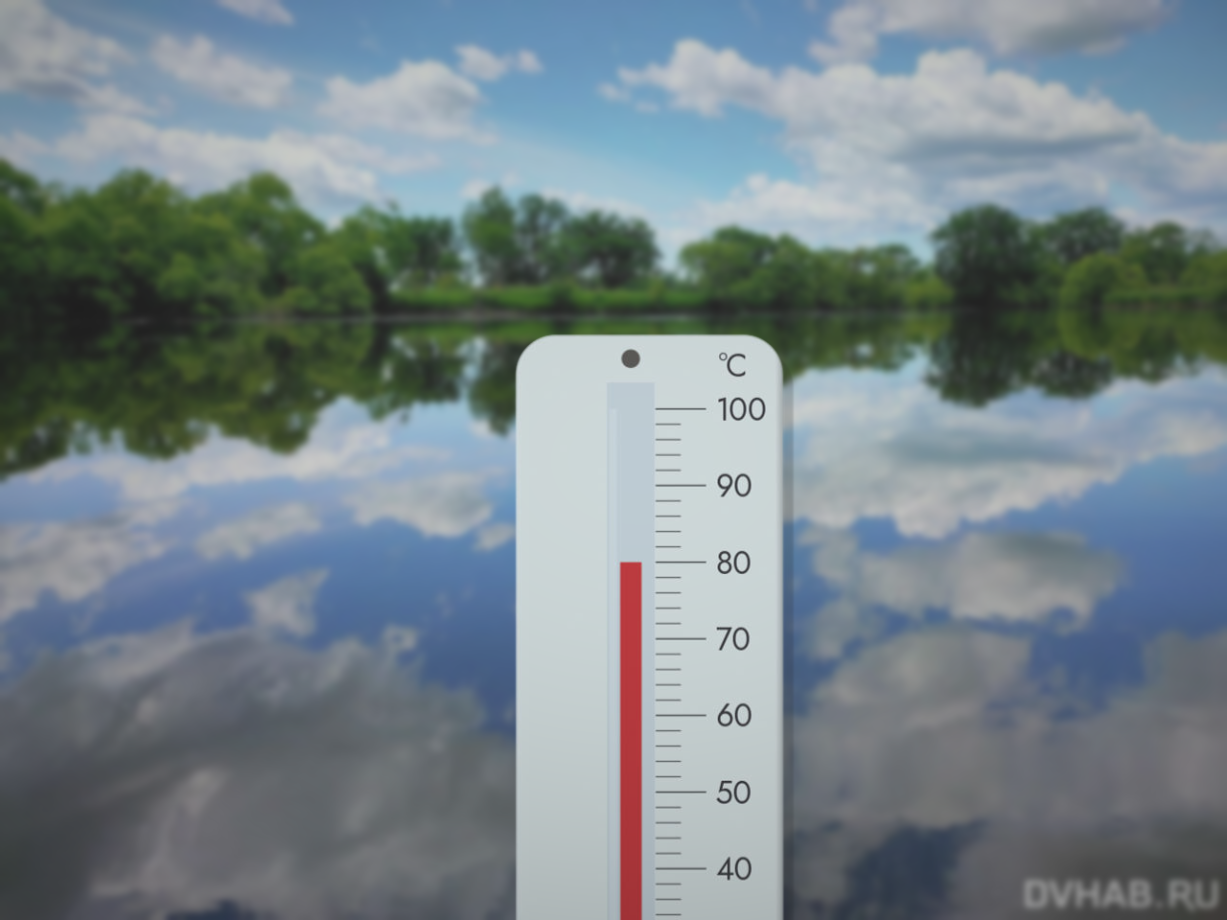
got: 80 °C
